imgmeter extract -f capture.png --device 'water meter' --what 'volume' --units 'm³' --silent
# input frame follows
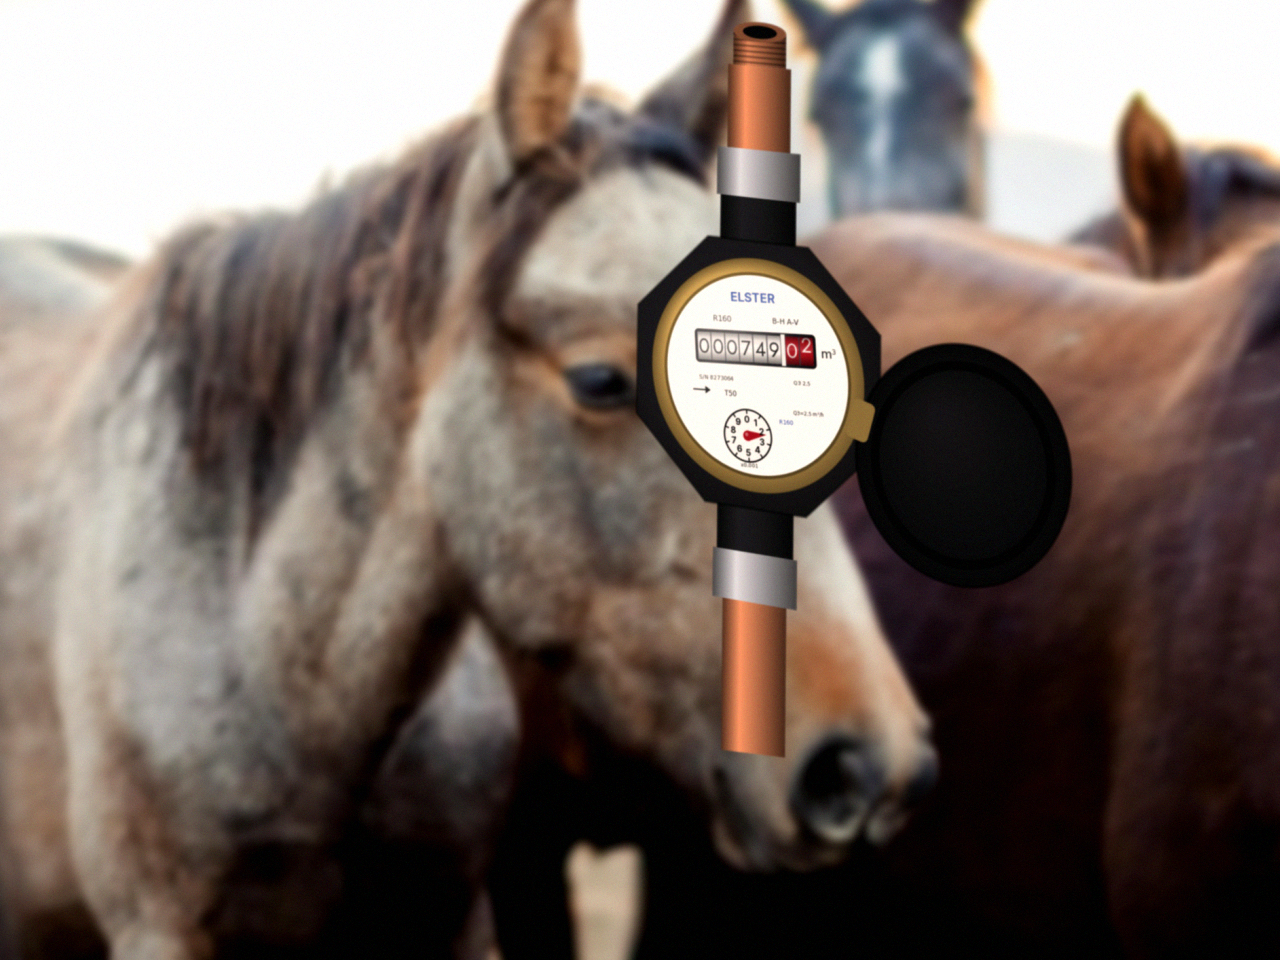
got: 749.022 m³
